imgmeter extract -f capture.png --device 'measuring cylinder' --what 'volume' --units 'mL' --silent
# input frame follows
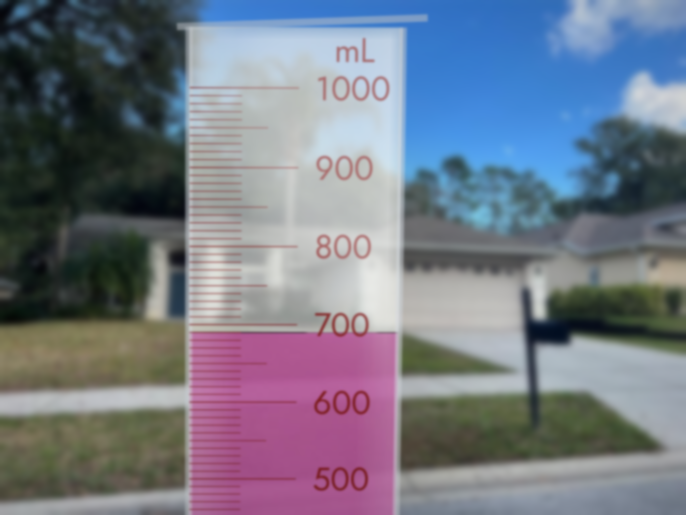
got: 690 mL
